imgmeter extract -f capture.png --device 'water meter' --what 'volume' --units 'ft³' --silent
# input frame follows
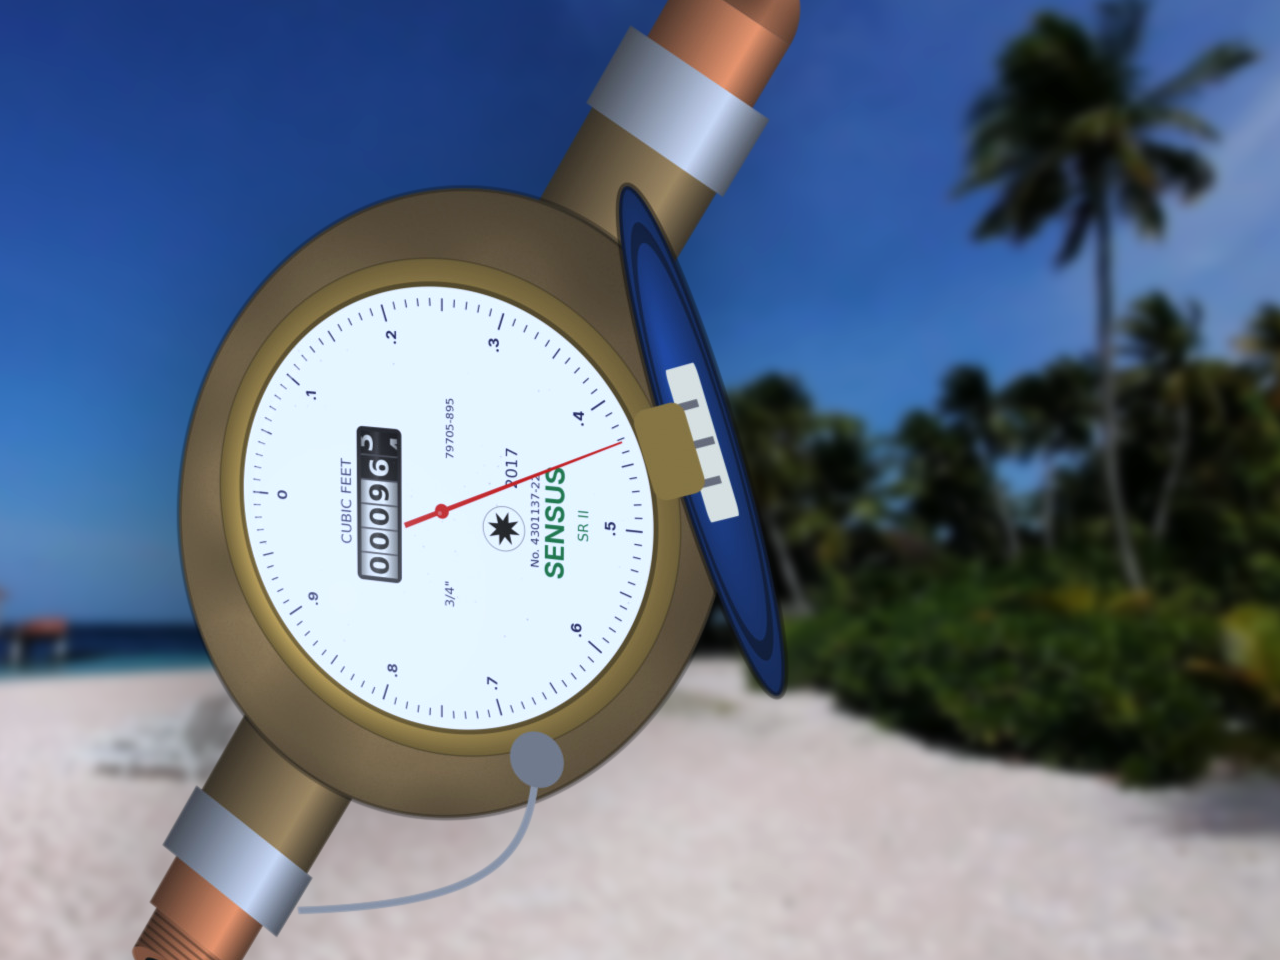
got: 963.43 ft³
